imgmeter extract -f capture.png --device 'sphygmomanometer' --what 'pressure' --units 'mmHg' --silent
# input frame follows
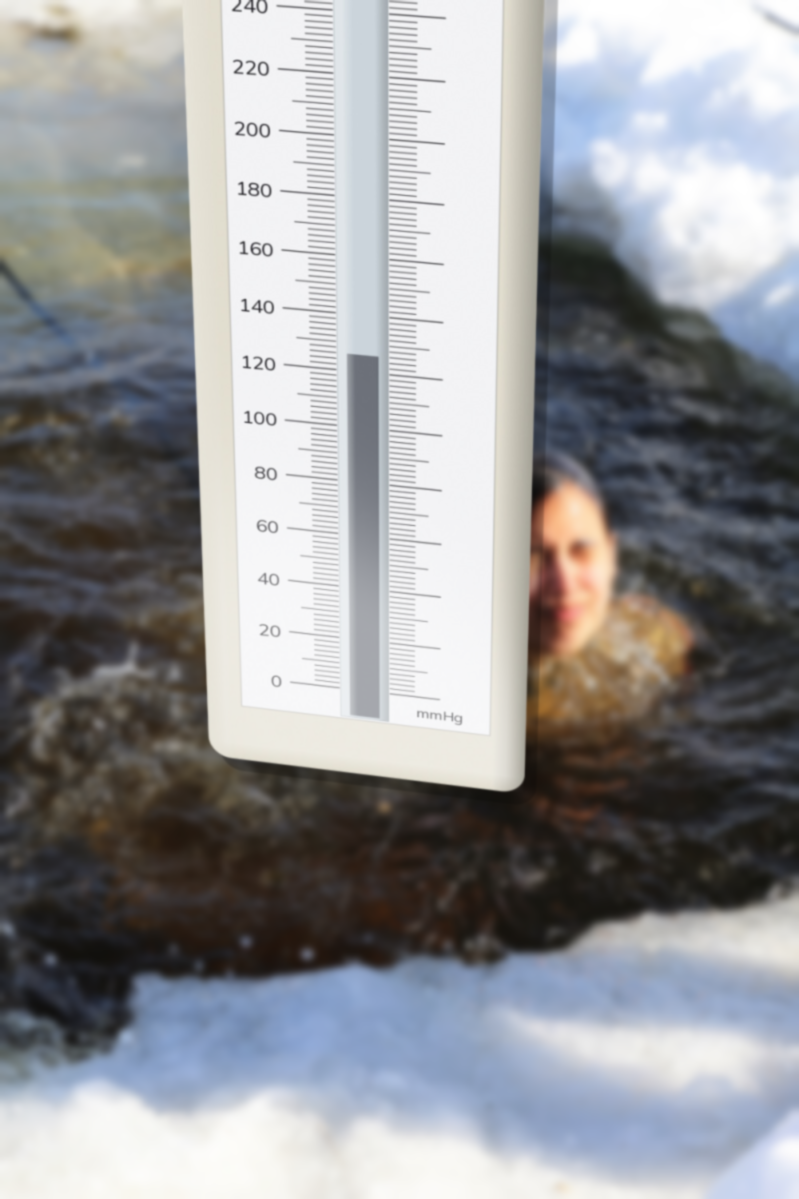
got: 126 mmHg
